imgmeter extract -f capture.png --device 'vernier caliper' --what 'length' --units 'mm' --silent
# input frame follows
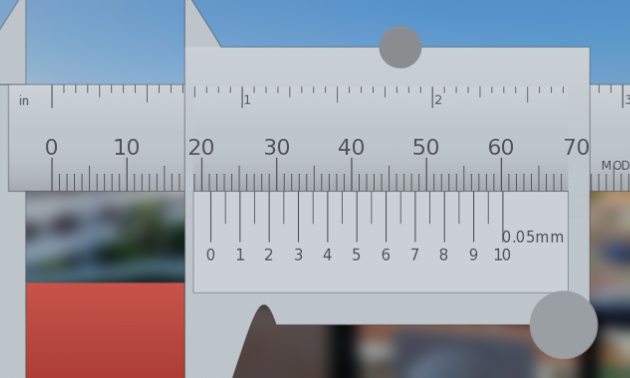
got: 21.2 mm
